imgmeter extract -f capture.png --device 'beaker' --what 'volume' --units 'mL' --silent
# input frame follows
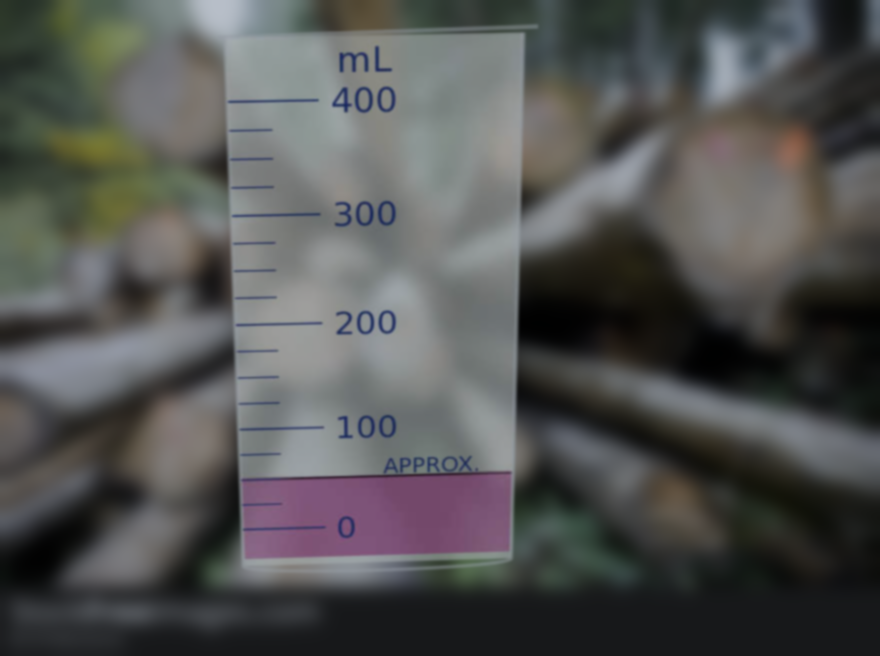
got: 50 mL
